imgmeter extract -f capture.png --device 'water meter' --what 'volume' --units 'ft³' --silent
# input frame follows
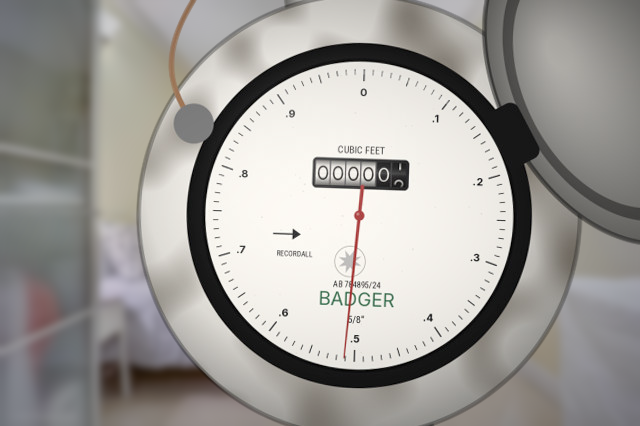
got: 1.51 ft³
